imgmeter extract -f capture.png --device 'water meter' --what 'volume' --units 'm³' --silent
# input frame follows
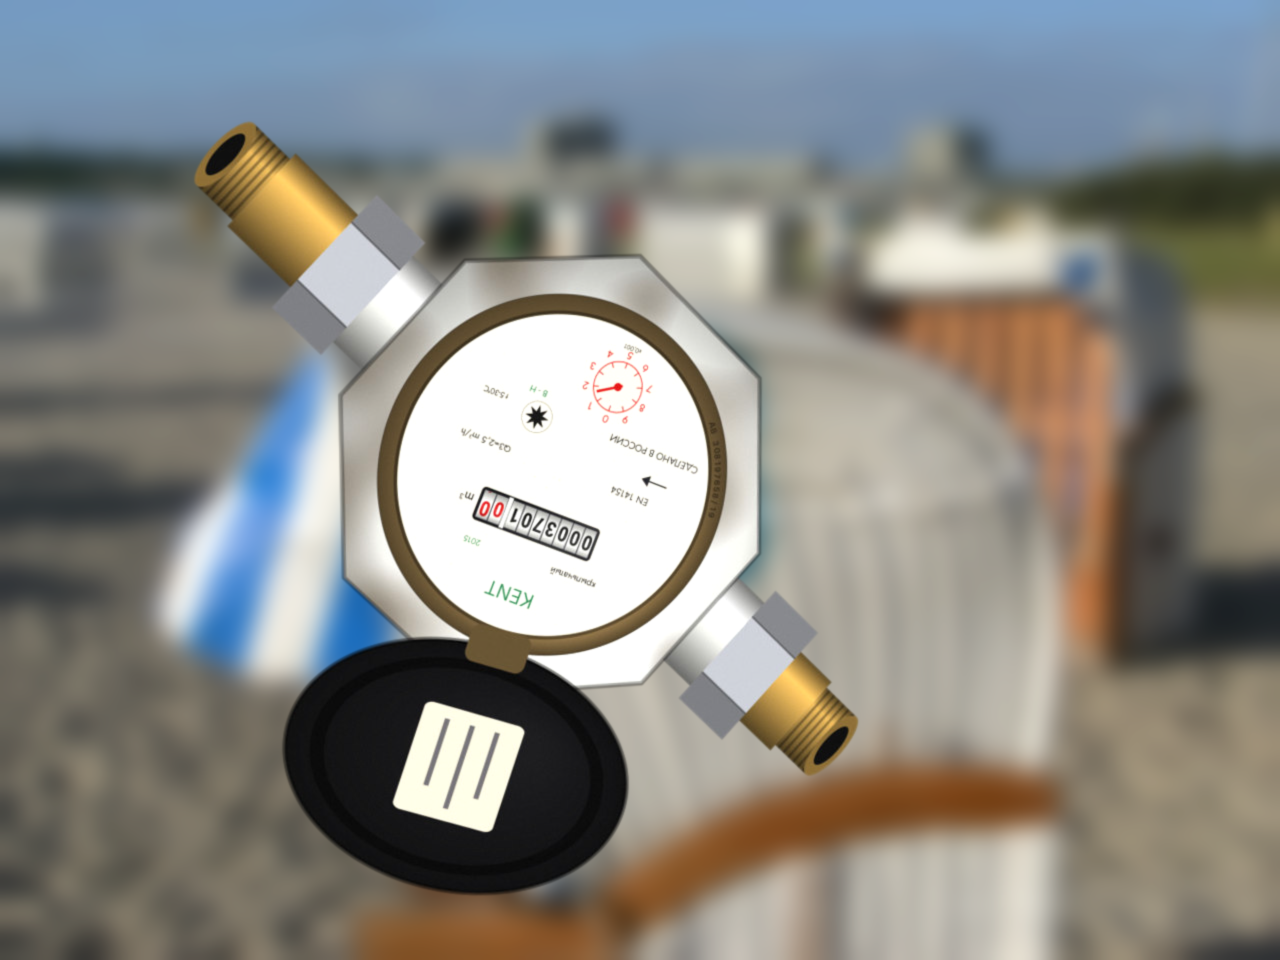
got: 3701.001 m³
